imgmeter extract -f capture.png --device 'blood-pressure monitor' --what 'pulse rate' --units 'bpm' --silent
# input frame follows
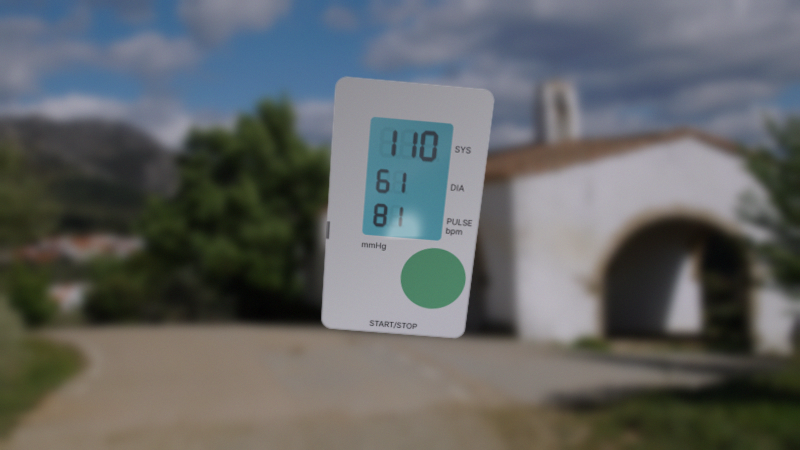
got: 81 bpm
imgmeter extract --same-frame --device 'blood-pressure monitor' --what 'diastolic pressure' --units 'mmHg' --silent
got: 61 mmHg
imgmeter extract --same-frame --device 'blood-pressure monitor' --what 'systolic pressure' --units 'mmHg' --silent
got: 110 mmHg
